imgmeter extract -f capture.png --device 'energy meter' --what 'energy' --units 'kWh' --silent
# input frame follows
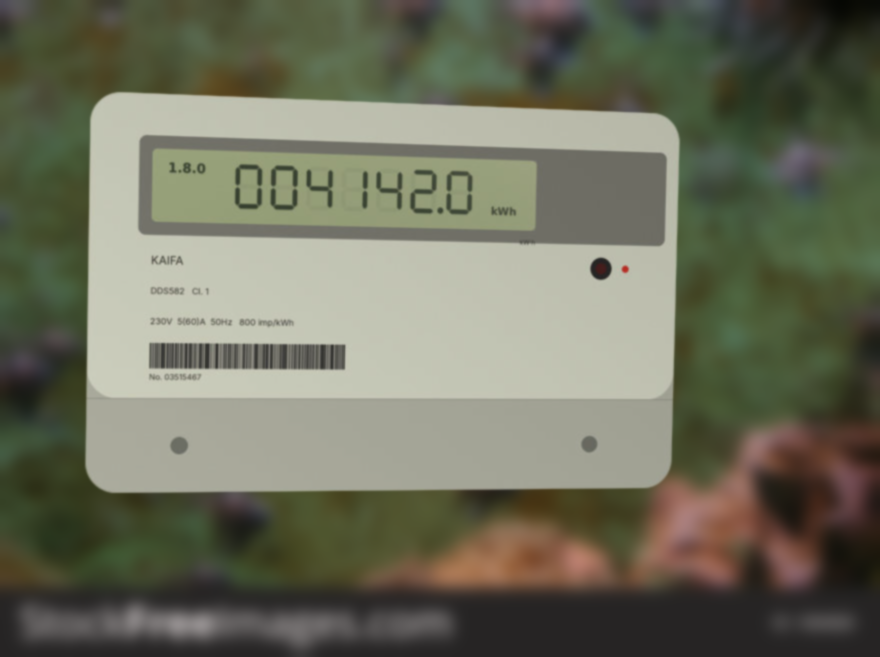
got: 4142.0 kWh
